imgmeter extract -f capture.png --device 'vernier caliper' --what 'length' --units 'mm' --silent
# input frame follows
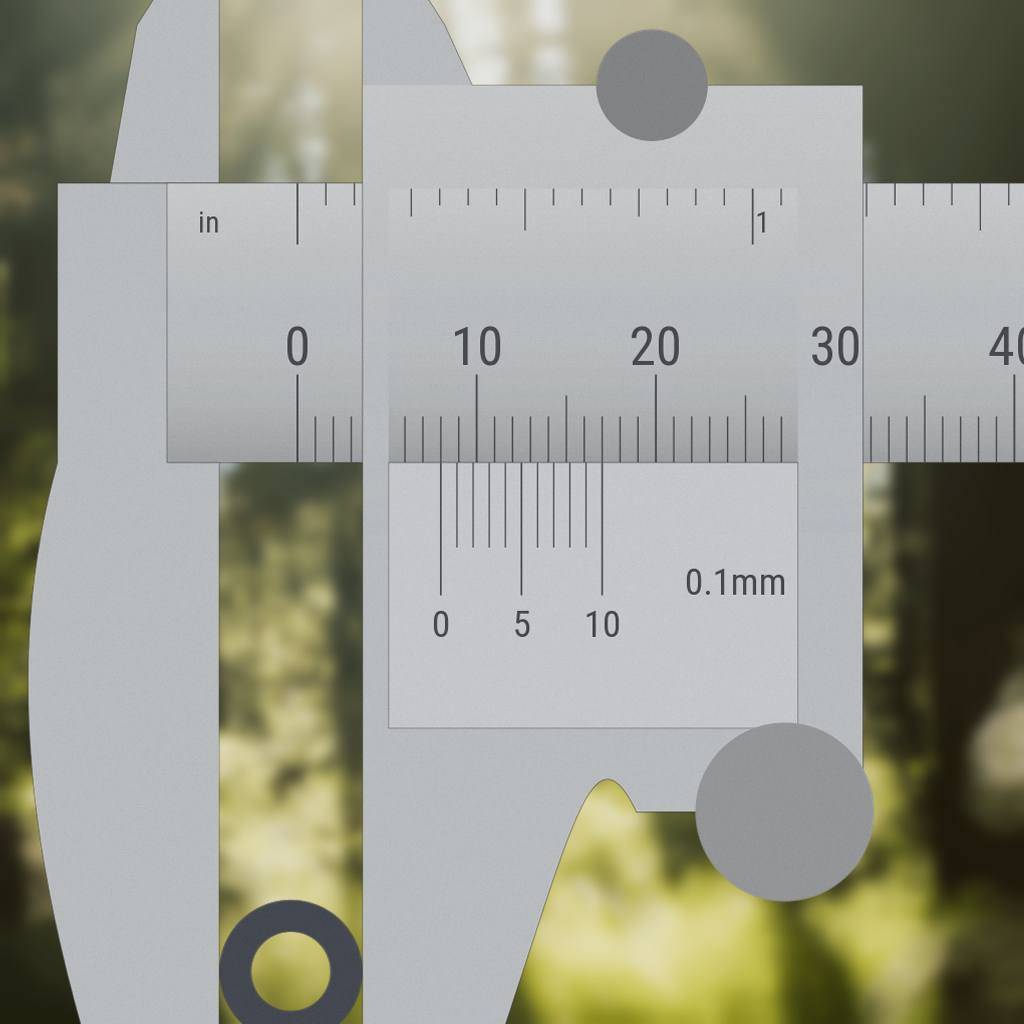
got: 8.0 mm
